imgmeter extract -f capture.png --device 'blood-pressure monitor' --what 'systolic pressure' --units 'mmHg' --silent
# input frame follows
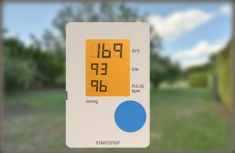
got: 169 mmHg
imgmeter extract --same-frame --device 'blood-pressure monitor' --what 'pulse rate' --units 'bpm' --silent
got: 96 bpm
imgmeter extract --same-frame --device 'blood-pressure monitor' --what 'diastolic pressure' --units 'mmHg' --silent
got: 93 mmHg
